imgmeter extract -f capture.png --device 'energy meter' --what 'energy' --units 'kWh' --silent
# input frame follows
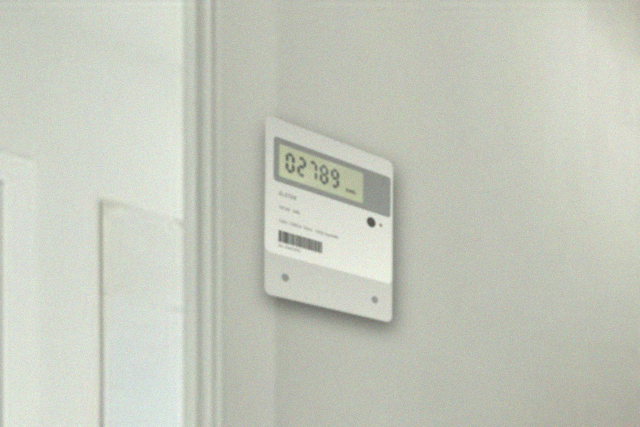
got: 2789 kWh
